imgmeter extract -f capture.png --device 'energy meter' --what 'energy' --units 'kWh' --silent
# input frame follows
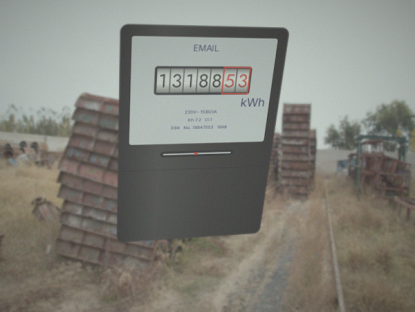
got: 13188.53 kWh
